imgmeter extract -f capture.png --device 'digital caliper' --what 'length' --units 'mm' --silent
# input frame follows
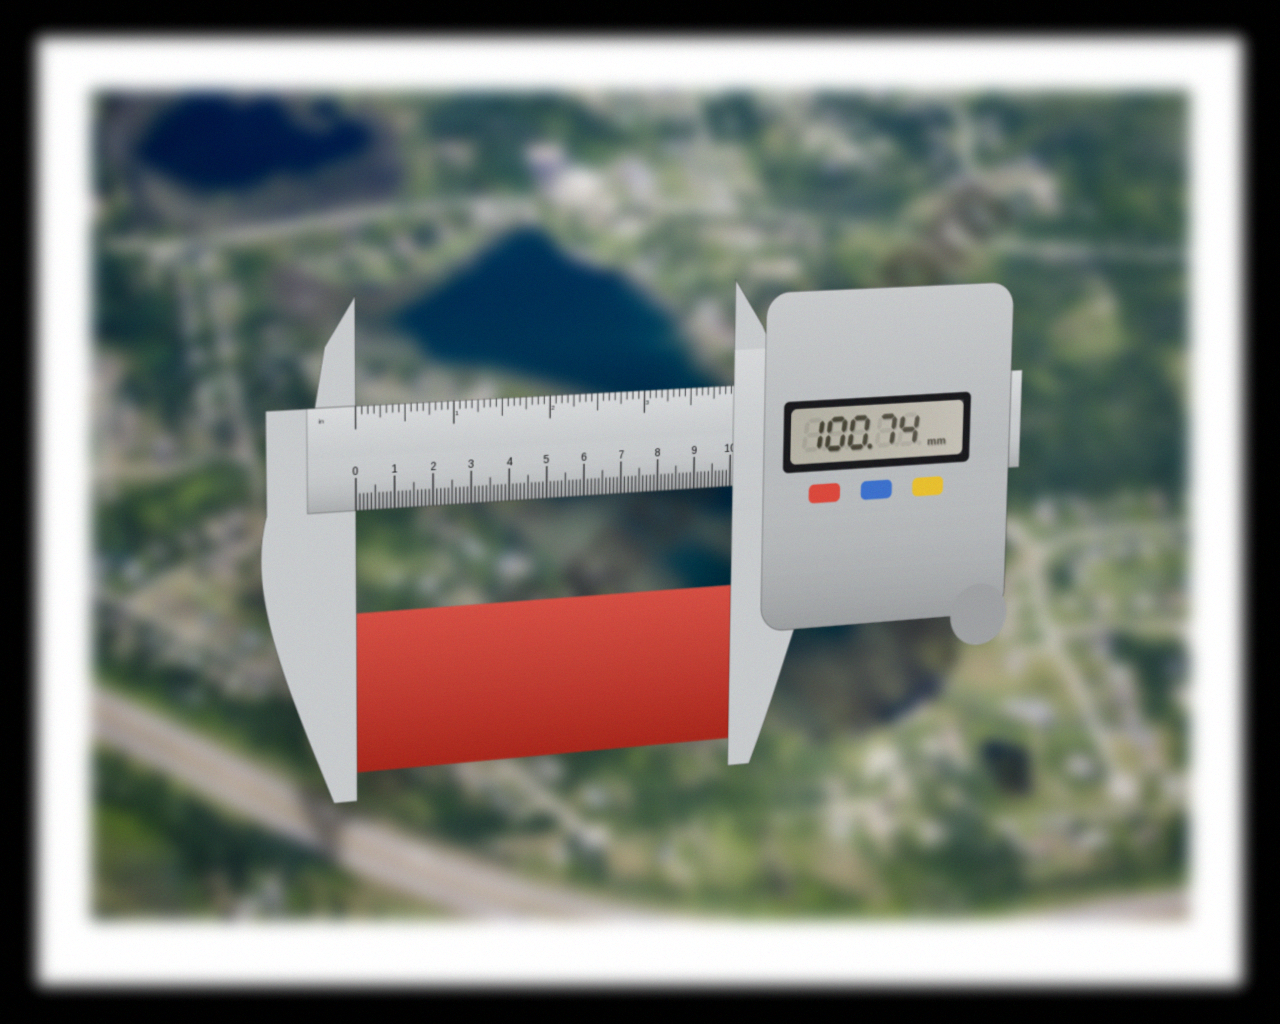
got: 100.74 mm
